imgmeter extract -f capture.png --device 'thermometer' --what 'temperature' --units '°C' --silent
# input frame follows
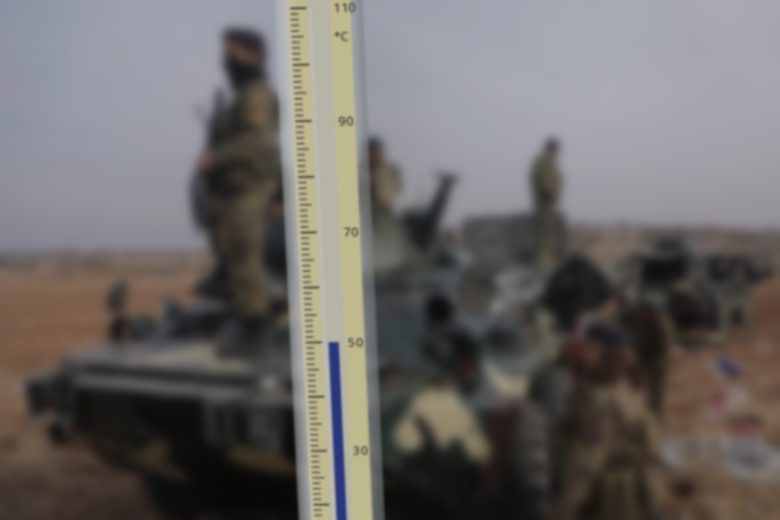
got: 50 °C
